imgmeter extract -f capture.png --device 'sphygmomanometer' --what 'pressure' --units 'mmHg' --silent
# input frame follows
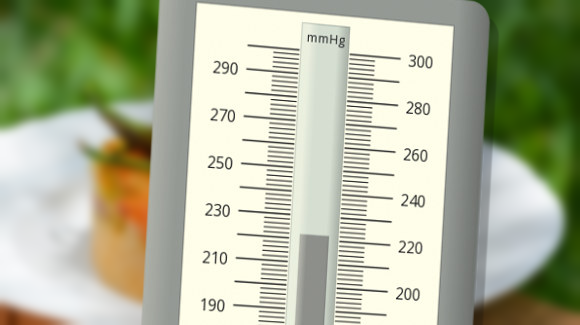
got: 222 mmHg
